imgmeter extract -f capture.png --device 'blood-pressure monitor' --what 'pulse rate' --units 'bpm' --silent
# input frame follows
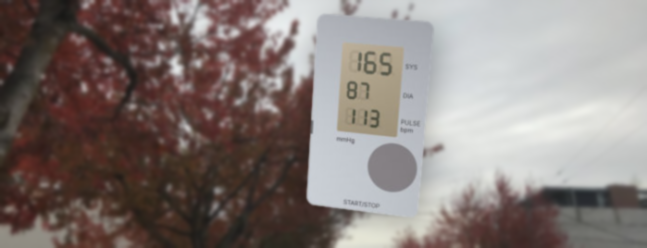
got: 113 bpm
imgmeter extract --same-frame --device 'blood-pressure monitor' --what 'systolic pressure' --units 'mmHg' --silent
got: 165 mmHg
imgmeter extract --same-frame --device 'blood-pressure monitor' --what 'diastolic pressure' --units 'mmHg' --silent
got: 87 mmHg
